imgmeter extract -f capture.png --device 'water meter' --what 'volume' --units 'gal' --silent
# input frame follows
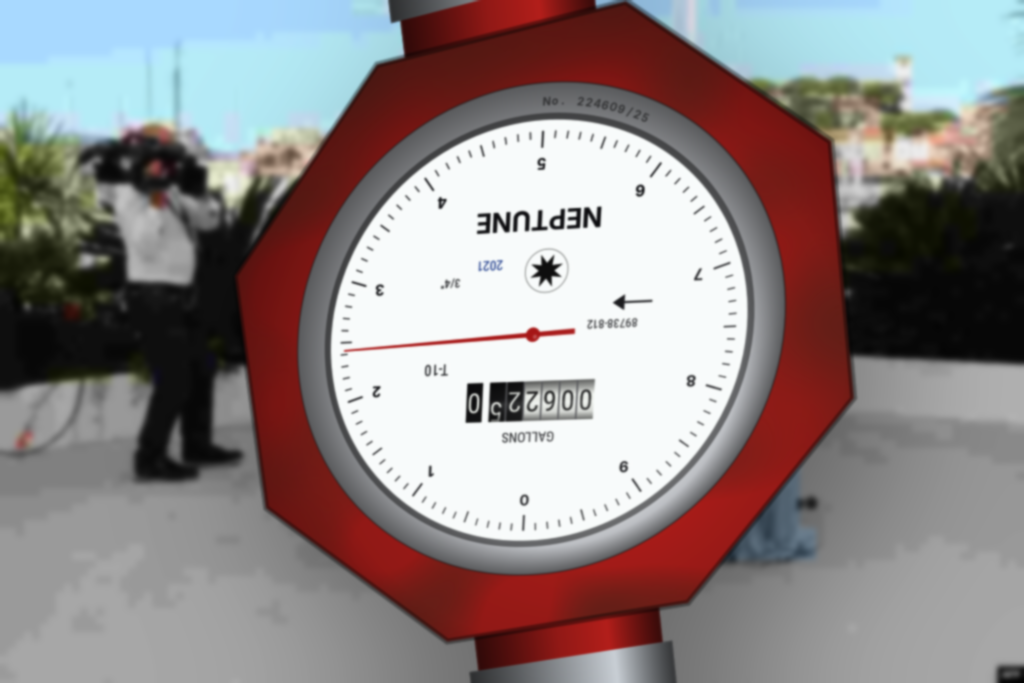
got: 62252.4 gal
